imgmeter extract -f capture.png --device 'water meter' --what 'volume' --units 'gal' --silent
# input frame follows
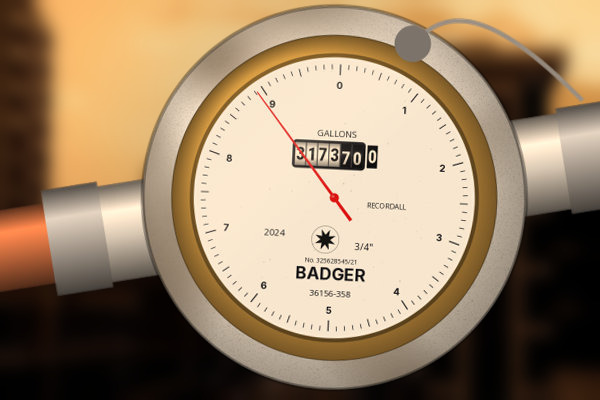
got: 3173698.9 gal
